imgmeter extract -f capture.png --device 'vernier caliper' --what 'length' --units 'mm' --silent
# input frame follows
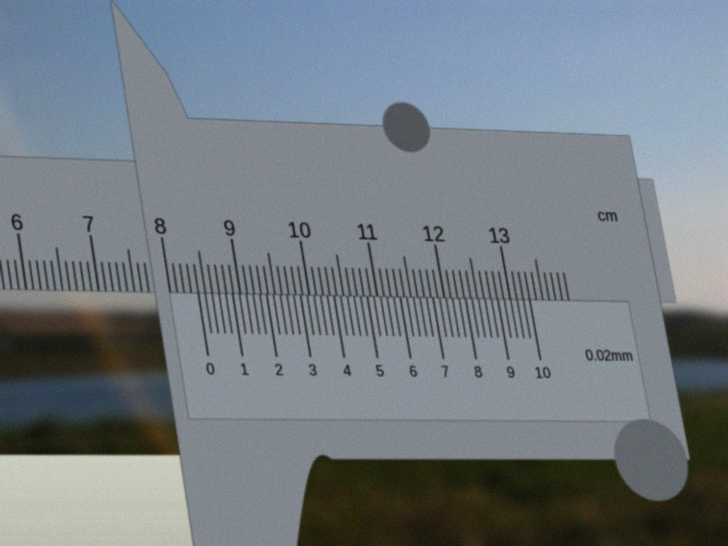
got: 84.0 mm
